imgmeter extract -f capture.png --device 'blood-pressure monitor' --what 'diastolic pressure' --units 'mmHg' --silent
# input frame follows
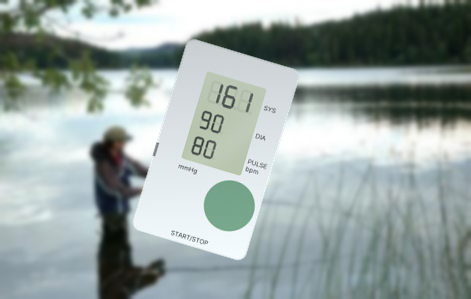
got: 90 mmHg
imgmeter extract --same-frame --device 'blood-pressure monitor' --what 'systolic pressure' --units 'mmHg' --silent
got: 161 mmHg
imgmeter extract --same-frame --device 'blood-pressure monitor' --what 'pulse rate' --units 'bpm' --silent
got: 80 bpm
